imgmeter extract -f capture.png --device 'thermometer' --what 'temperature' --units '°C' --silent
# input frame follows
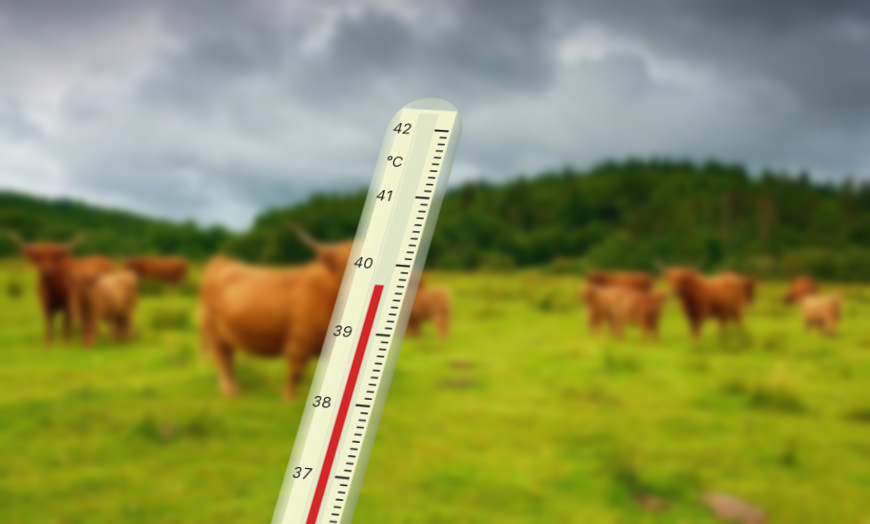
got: 39.7 °C
